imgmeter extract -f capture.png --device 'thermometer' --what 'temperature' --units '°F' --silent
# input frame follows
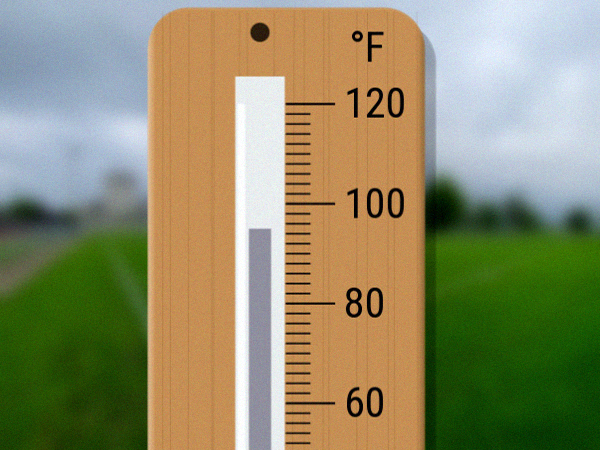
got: 95 °F
